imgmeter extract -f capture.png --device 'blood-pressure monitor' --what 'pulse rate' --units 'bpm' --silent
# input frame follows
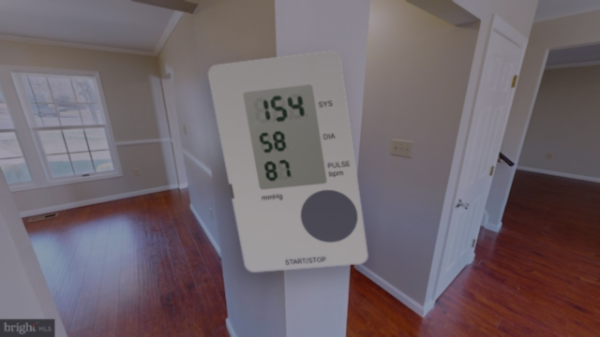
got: 87 bpm
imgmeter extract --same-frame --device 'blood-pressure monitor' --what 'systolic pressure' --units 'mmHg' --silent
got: 154 mmHg
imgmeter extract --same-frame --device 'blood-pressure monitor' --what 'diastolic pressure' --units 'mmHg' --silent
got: 58 mmHg
